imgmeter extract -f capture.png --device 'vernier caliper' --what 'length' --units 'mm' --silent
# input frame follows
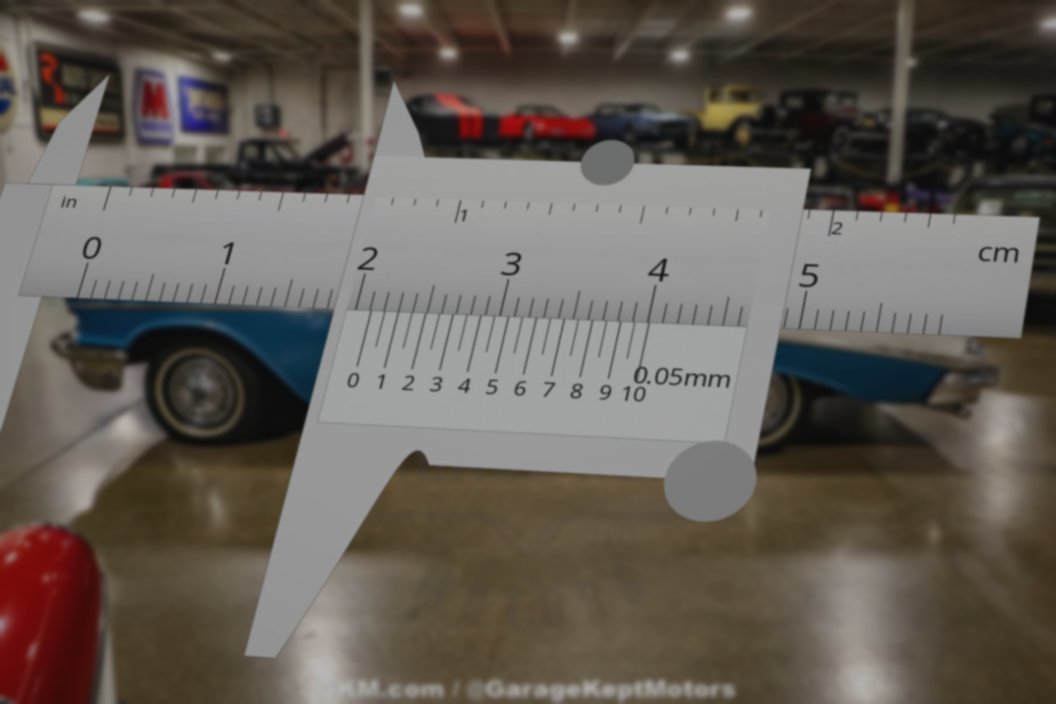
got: 21.1 mm
